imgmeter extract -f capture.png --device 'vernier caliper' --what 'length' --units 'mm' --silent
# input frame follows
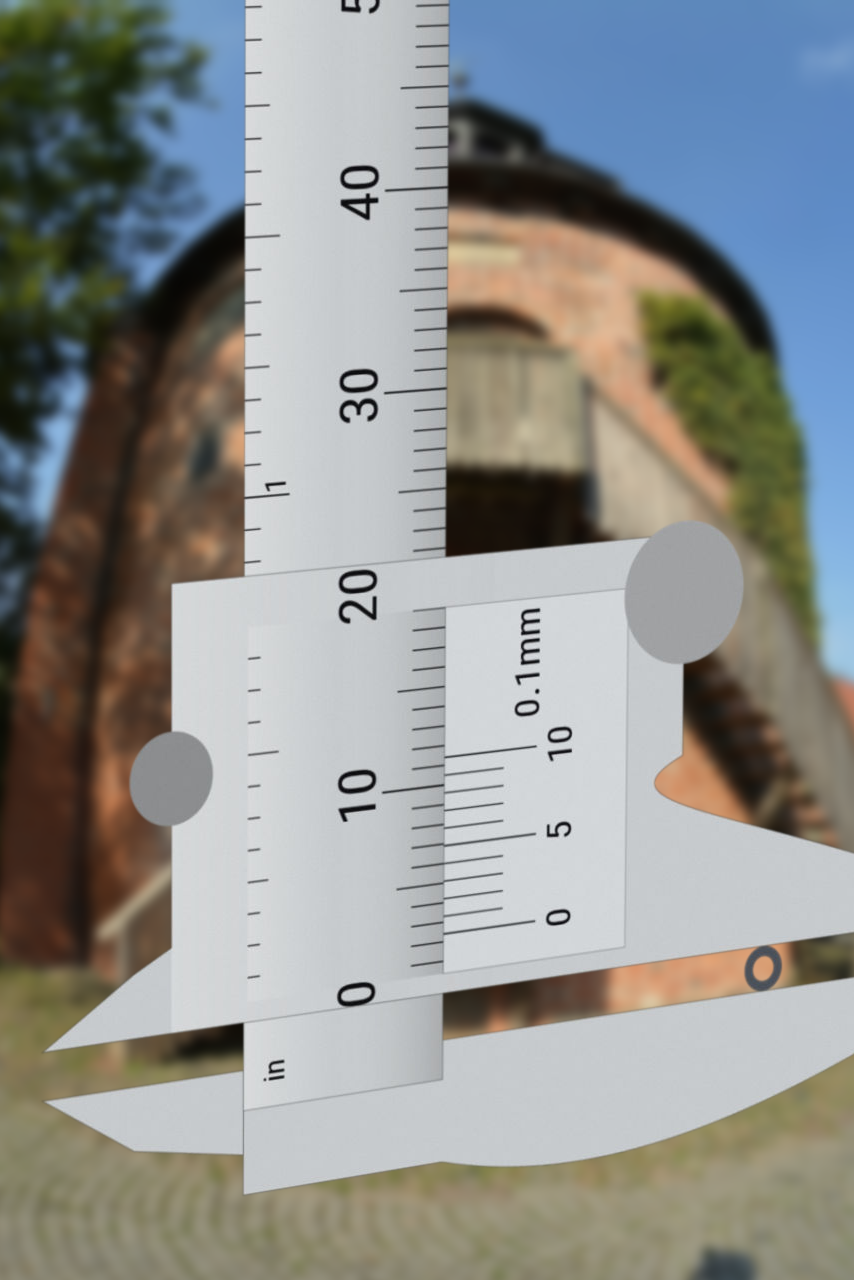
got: 2.4 mm
